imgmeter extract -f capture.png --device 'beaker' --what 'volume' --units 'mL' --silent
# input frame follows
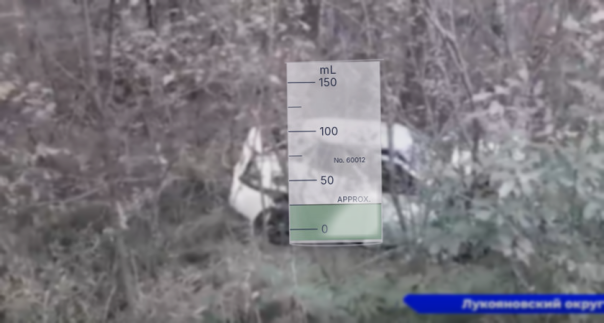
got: 25 mL
